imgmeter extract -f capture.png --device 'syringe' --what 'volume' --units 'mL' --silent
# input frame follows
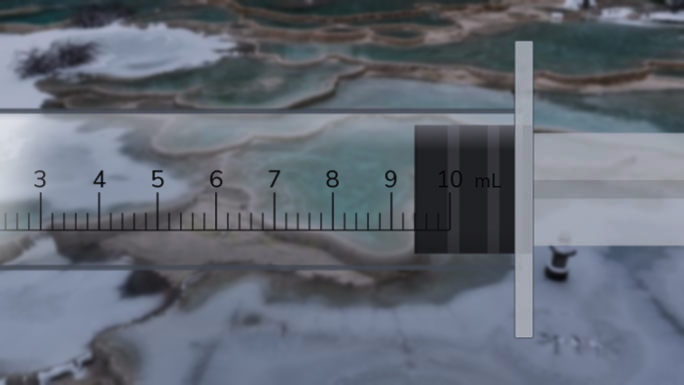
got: 9.4 mL
